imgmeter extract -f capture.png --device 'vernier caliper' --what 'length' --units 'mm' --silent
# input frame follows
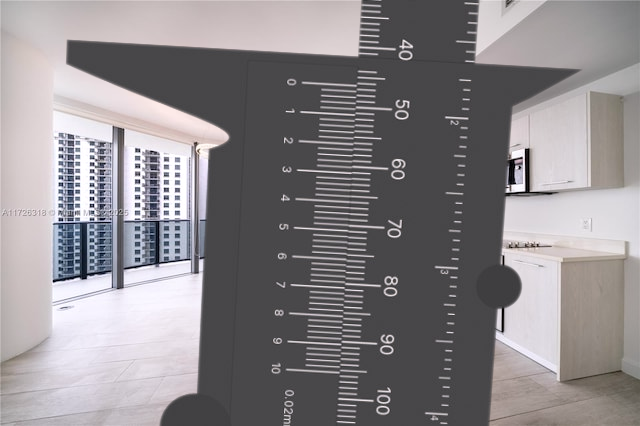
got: 46.4 mm
